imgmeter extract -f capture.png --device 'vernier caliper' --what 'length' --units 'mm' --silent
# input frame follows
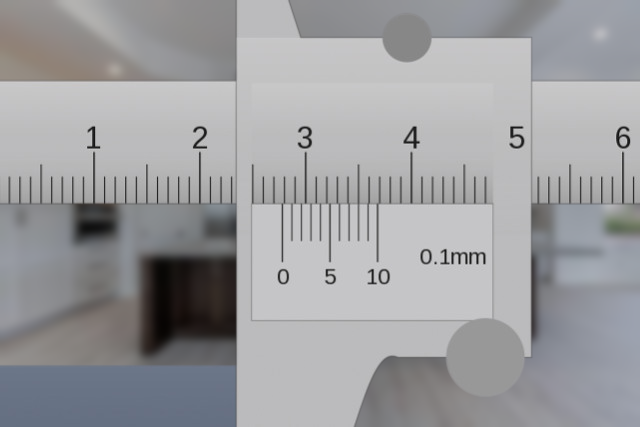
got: 27.8 mm
